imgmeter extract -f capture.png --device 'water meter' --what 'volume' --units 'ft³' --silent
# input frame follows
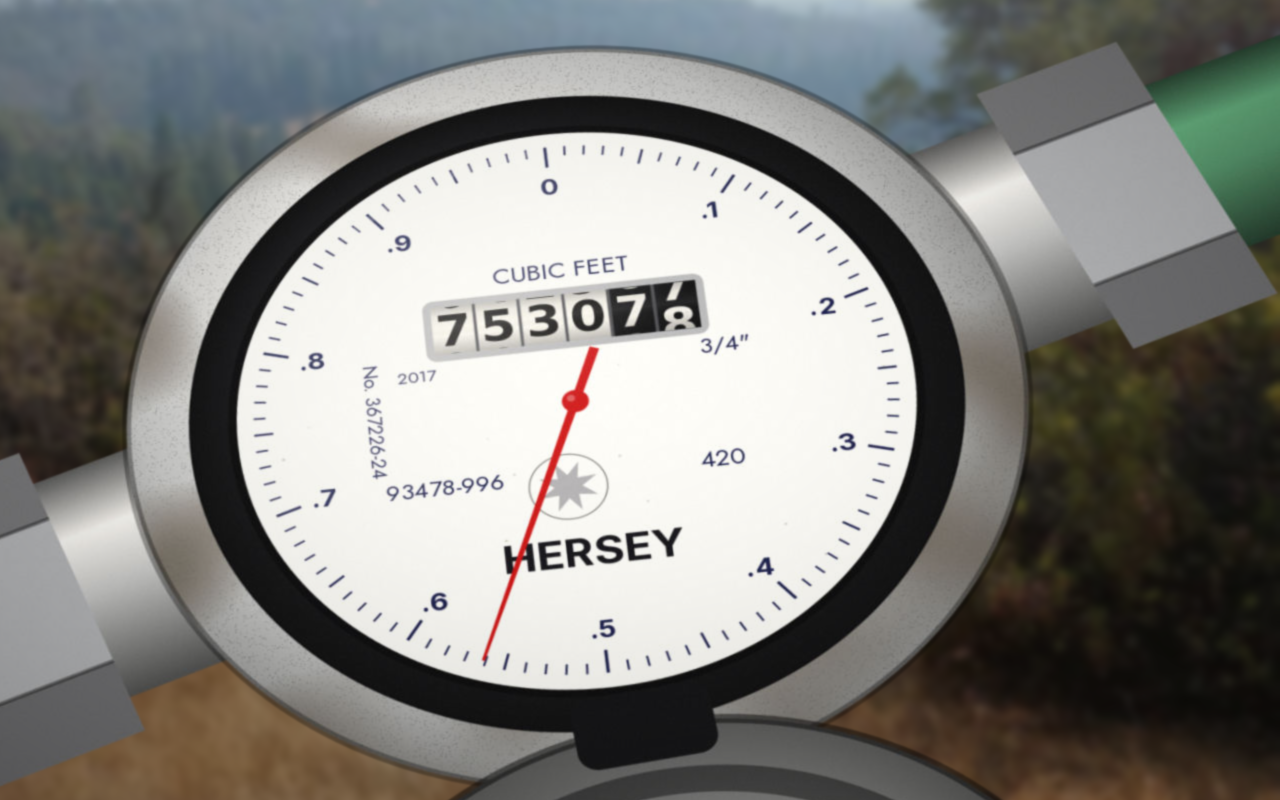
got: 753077.56 ft³
